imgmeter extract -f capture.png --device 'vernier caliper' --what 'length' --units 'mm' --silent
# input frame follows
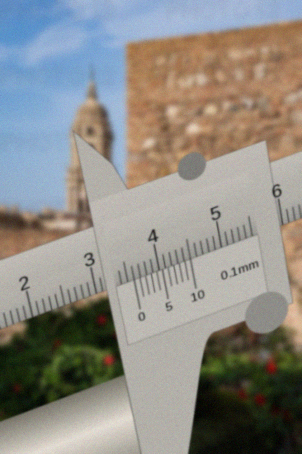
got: 36.0 mm
